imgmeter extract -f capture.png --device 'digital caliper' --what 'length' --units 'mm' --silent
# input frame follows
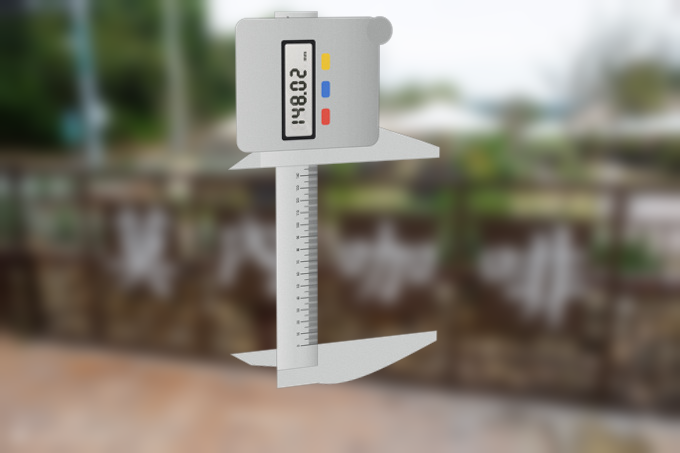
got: 148.02 mm
